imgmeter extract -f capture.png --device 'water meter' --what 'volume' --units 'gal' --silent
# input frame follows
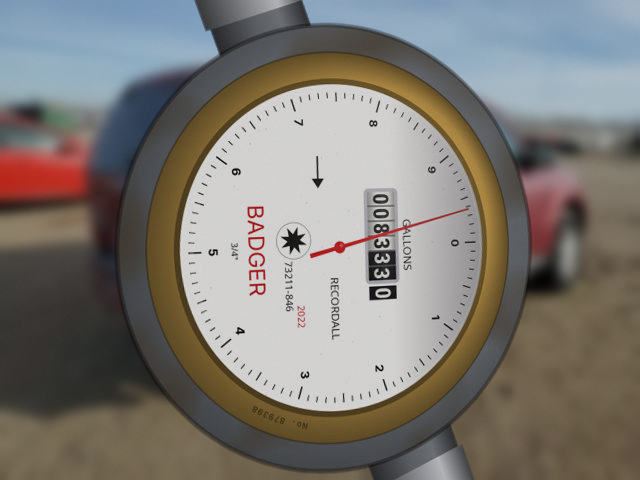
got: 83329.6 gal
